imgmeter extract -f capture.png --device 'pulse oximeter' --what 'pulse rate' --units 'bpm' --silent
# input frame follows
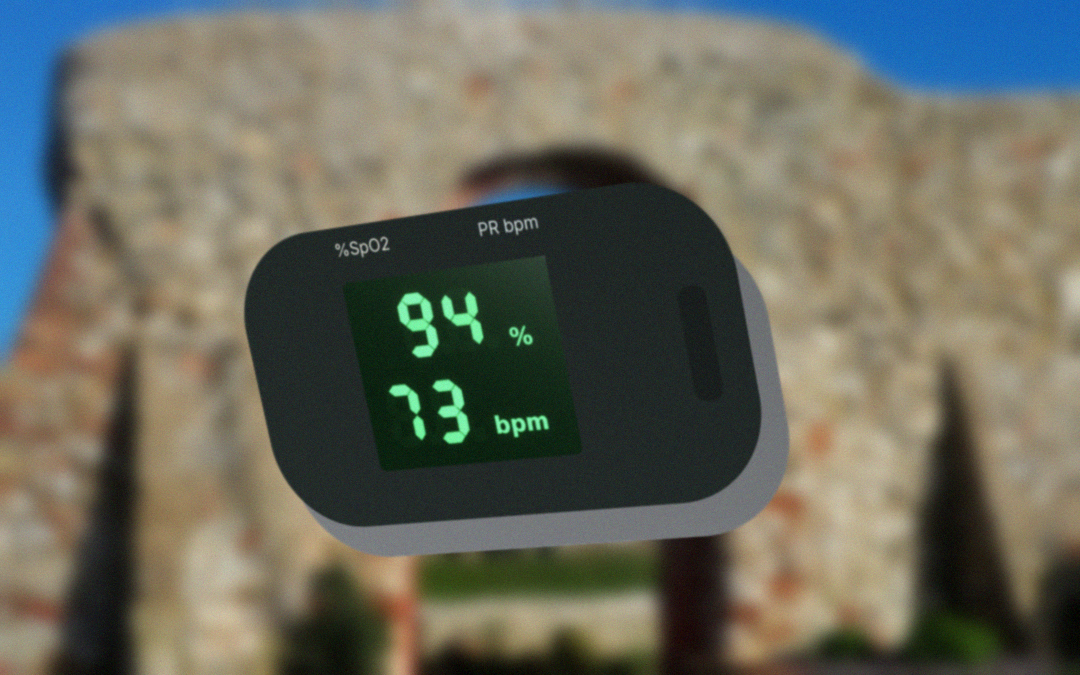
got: 73 bpm
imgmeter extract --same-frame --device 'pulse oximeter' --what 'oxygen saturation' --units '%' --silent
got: 94 %
